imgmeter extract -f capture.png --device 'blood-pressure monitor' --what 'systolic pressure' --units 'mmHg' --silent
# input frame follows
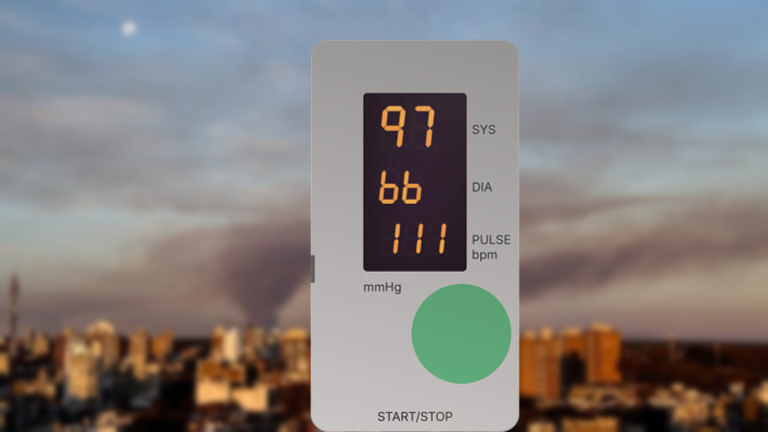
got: 97 mmHg
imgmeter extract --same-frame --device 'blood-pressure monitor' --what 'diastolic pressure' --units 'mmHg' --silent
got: 66 mmHg
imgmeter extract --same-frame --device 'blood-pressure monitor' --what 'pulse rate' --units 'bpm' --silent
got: 111 bpm
